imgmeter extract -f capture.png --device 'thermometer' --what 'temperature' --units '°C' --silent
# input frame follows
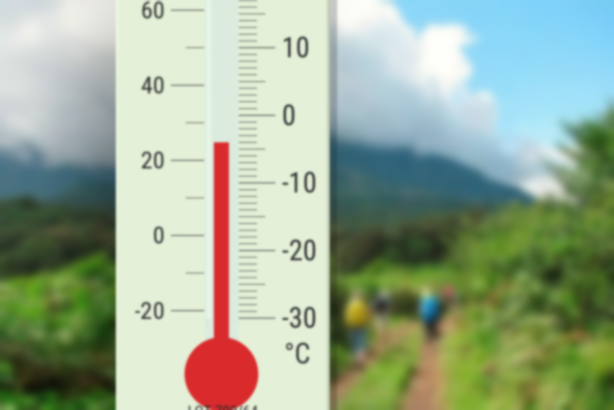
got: -4 °C
